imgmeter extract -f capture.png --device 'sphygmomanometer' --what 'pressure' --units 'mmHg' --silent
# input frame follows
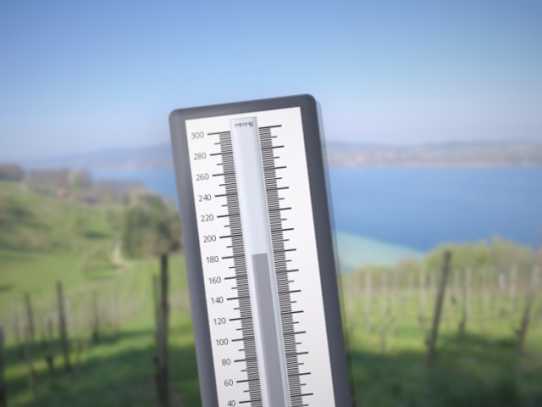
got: 180 mmHg
